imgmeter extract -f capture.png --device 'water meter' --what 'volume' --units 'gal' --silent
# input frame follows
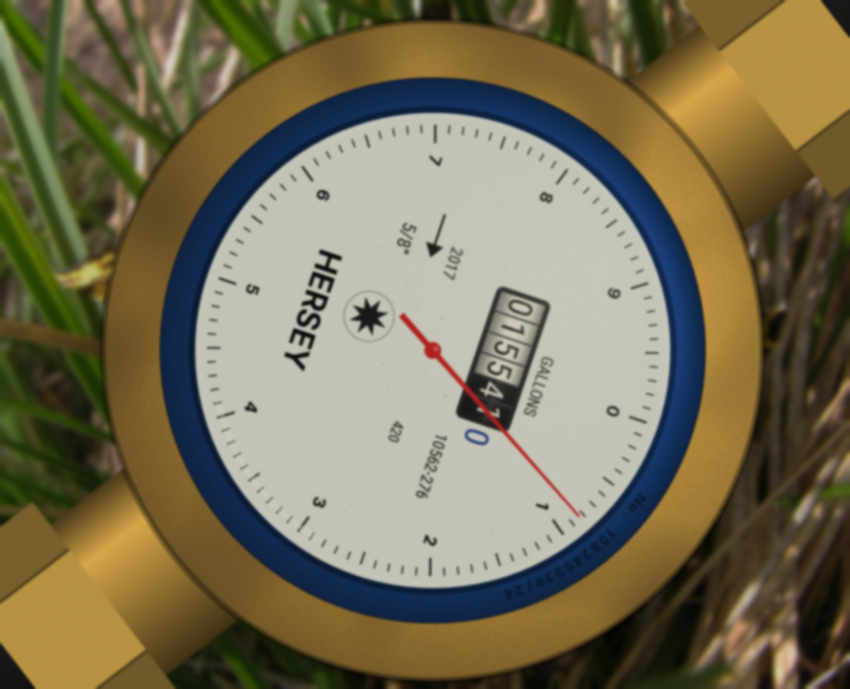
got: 155410.8 gal
